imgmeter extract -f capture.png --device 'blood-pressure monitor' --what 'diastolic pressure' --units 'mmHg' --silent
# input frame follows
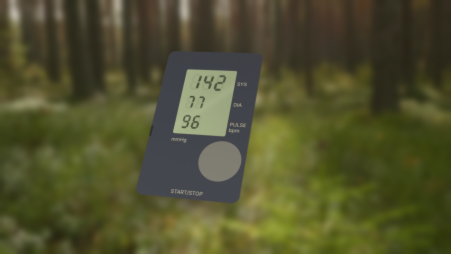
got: 77 mmHg
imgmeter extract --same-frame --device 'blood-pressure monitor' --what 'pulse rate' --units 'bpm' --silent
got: 96 bpm
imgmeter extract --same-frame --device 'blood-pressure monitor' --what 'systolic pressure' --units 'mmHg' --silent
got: 142 mmHg
